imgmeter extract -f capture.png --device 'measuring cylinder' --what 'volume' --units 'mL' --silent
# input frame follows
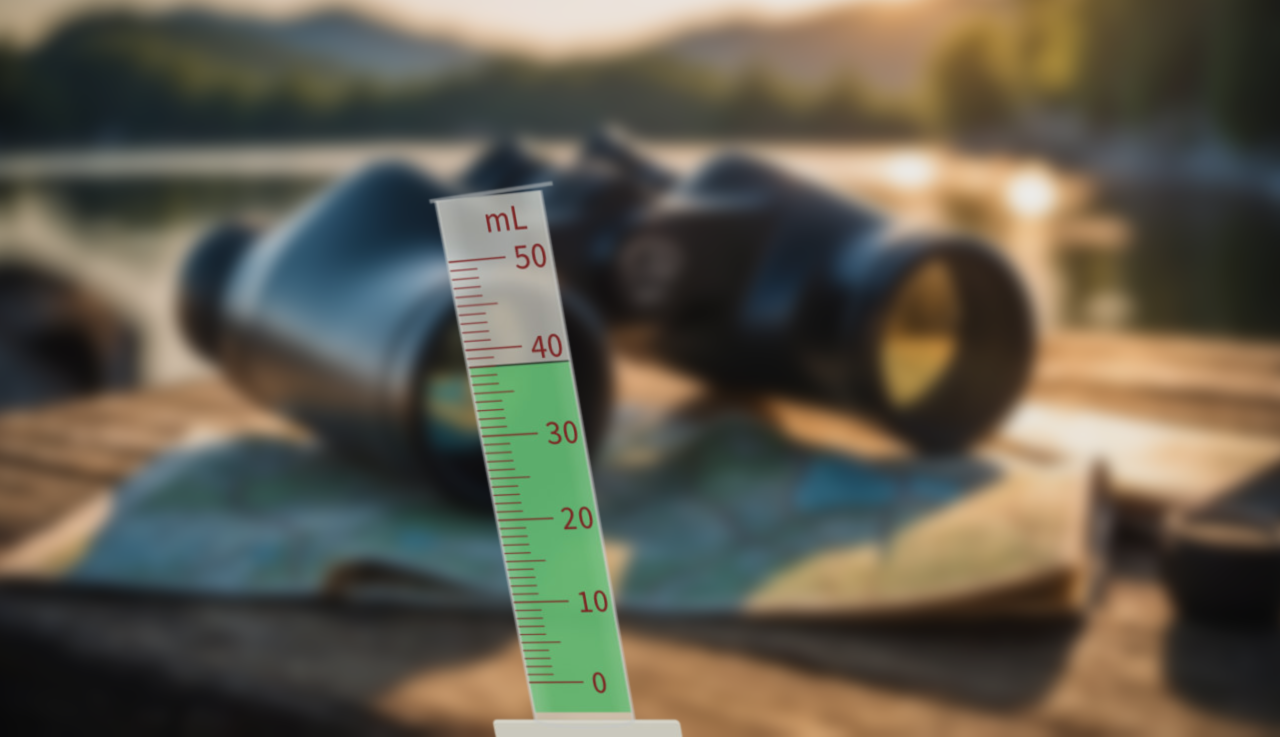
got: 38 mL
